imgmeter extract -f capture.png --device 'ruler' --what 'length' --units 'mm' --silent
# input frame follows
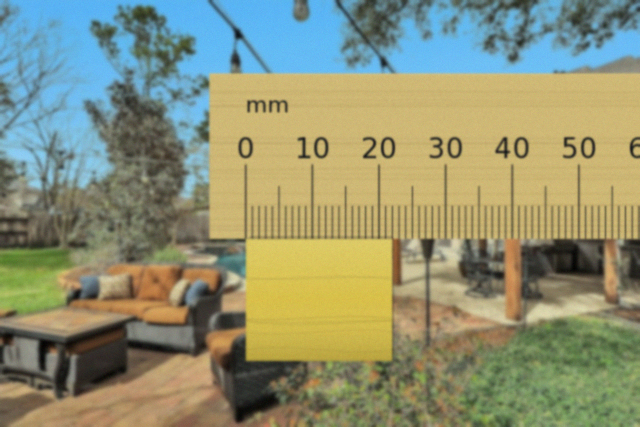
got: 22 mm
